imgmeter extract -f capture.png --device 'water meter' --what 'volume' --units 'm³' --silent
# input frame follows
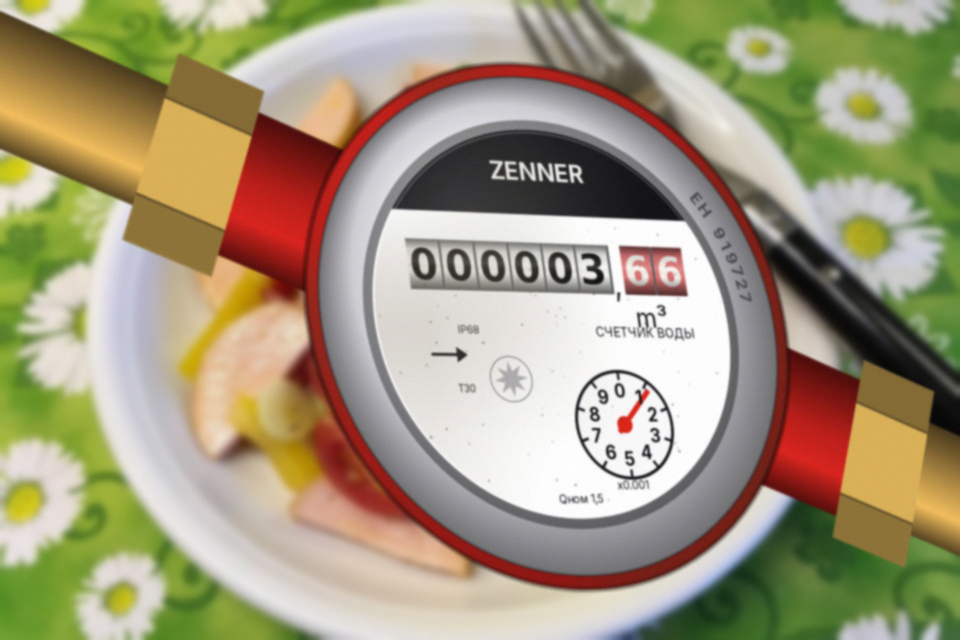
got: 3.661 m³
